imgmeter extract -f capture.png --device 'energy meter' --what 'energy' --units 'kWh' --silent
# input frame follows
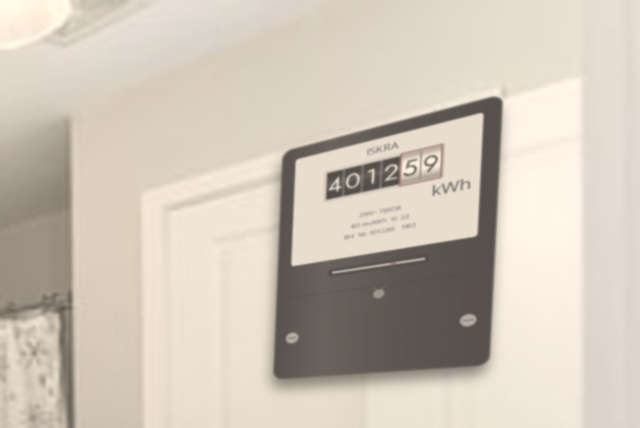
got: 4012.59 kWh
